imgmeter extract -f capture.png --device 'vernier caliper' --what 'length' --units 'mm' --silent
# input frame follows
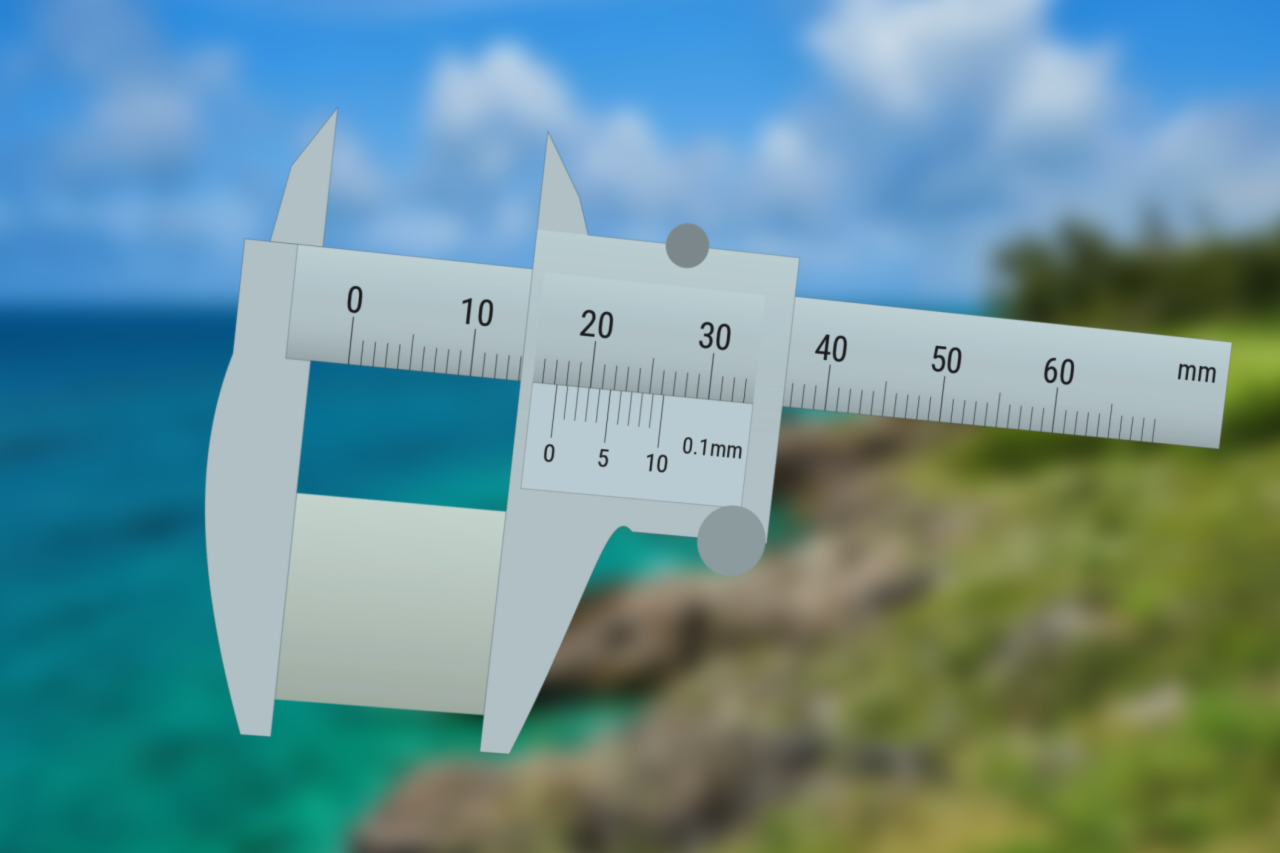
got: 17.2 mm
